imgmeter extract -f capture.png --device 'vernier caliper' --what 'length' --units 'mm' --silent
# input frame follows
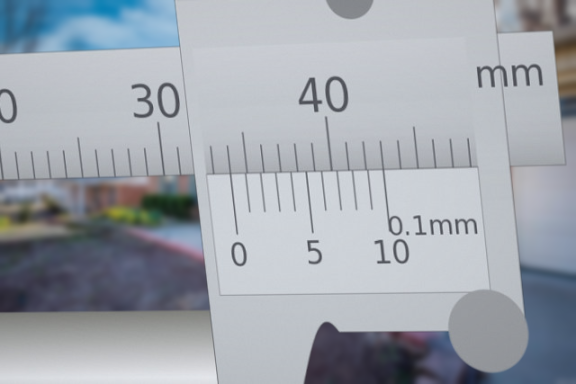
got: 34.0 mm
